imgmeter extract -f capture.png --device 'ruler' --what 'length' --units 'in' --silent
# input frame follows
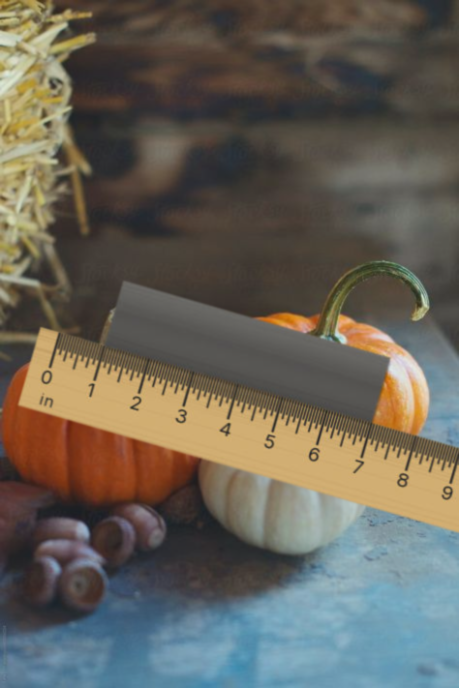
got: 6 in
